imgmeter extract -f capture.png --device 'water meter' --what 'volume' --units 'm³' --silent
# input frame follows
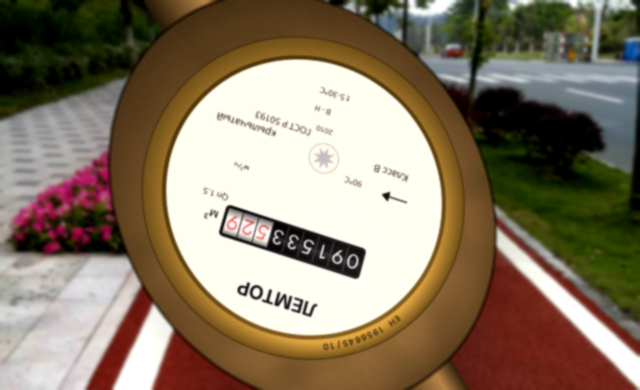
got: 91533.529 m³
